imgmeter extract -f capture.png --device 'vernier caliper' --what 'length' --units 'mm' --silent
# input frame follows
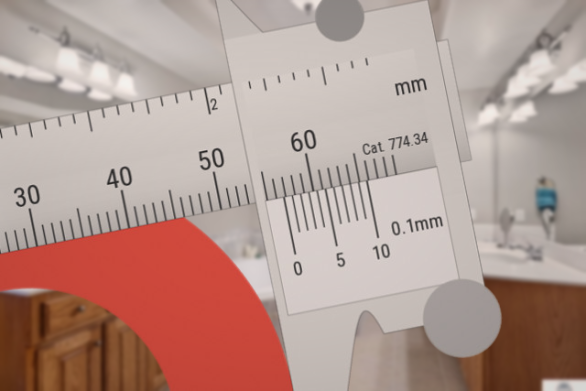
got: 56.8 mm
